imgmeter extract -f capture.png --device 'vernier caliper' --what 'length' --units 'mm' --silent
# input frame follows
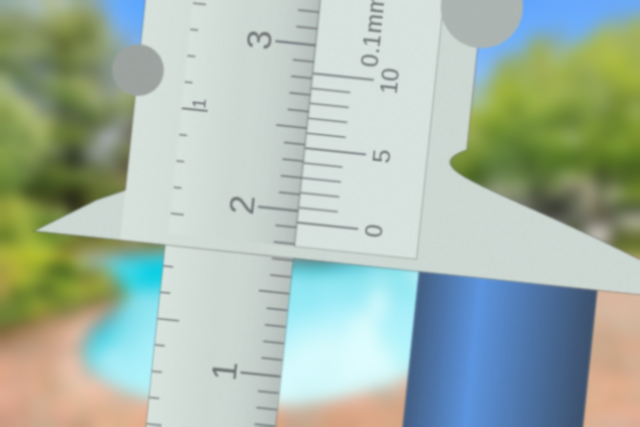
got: 19.3 mm
